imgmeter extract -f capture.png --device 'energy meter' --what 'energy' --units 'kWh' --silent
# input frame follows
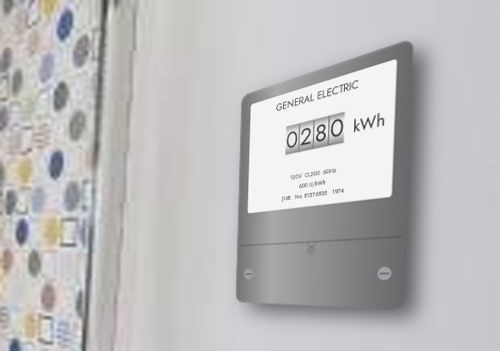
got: 280 kWh
